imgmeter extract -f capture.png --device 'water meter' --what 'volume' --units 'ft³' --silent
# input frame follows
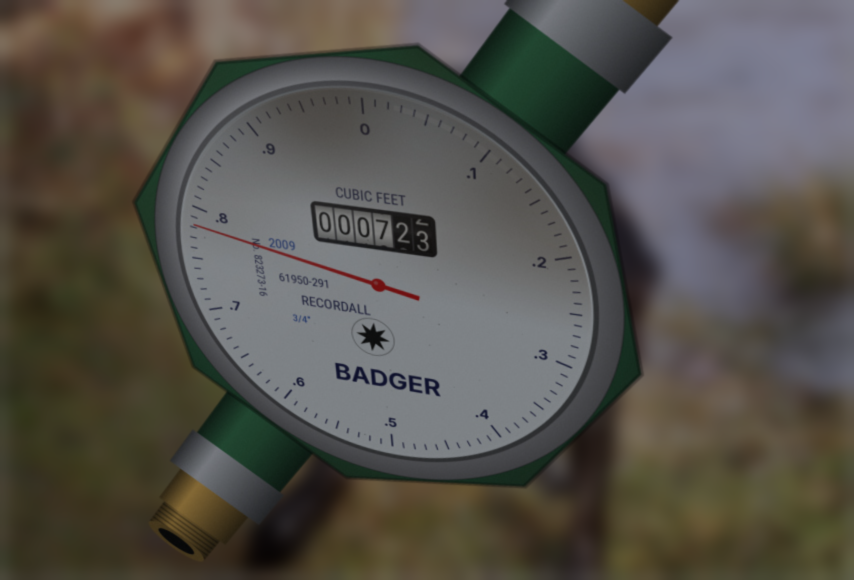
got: 722.78 ft³
